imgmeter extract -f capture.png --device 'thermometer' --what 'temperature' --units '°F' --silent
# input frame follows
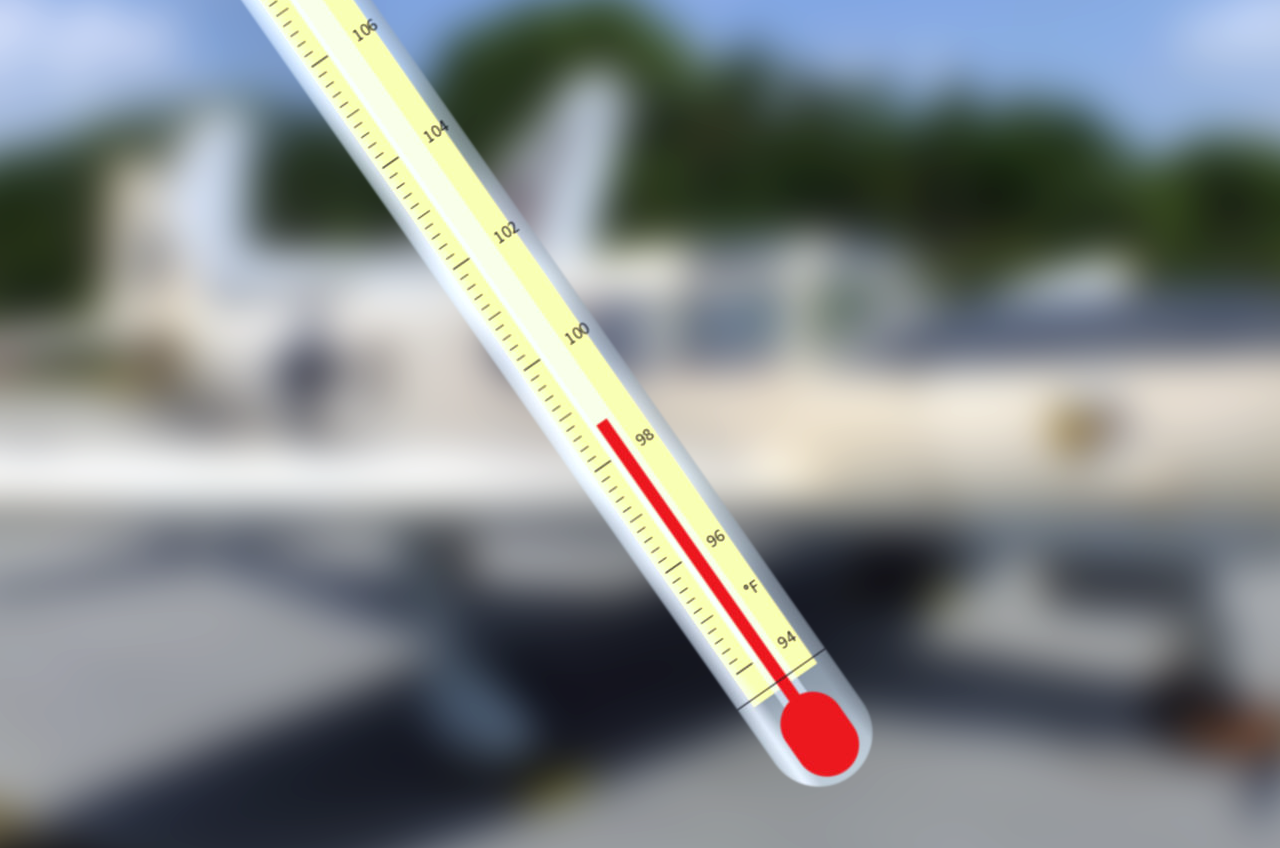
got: 98.6 °F
